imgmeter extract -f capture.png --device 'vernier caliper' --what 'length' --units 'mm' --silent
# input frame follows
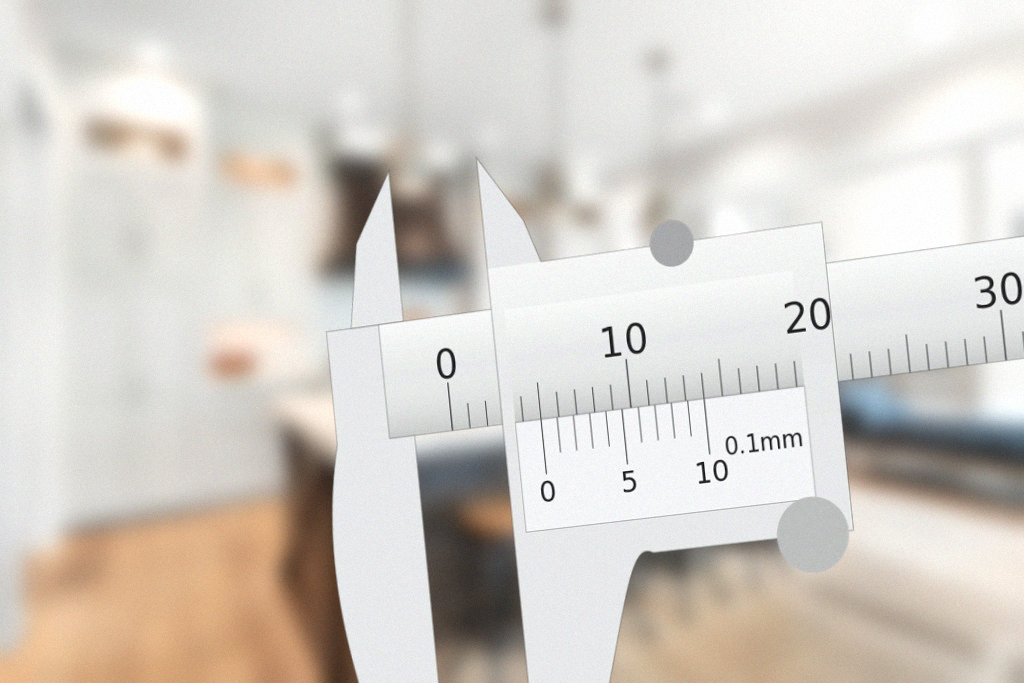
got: 5.0 mm
